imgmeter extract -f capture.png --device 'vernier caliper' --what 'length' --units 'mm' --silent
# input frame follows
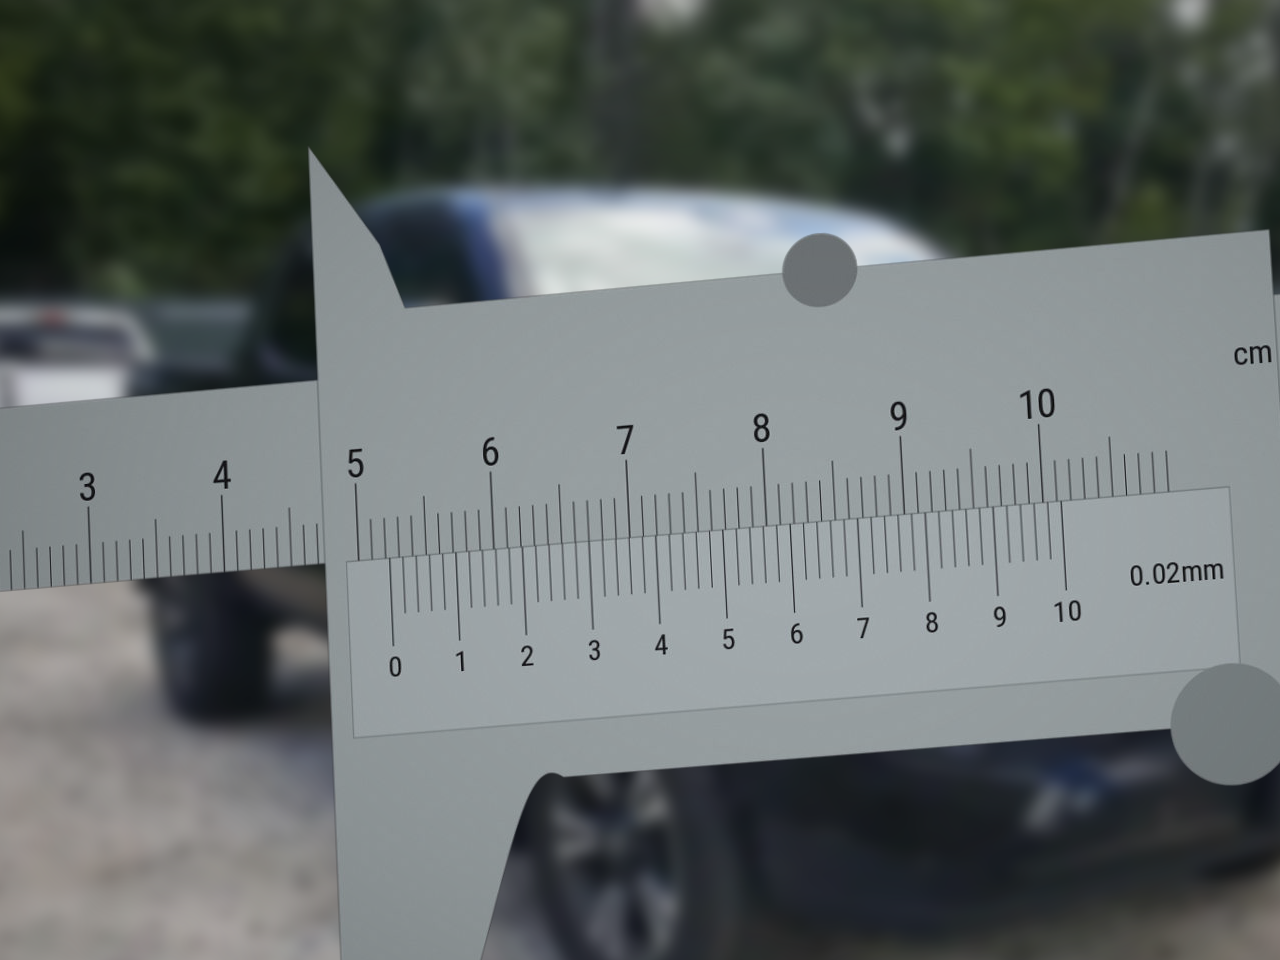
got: 52.3 mm
